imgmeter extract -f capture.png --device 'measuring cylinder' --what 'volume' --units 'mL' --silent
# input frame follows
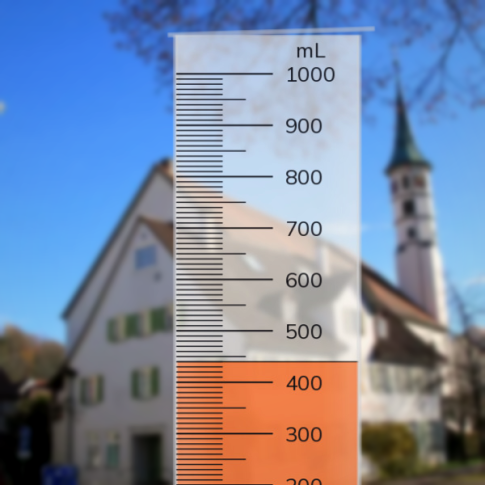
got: 440 mL
